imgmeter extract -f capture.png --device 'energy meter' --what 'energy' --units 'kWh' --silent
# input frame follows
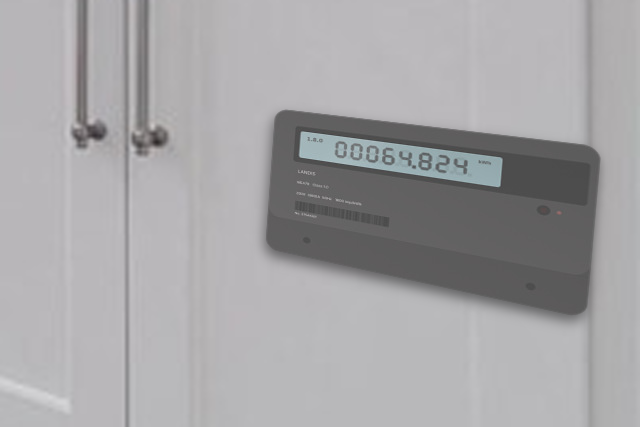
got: 64.824 kWh
